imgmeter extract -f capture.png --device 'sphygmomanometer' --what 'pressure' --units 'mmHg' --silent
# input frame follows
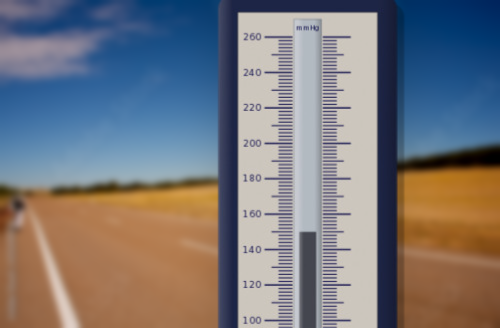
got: 150 mmHg
